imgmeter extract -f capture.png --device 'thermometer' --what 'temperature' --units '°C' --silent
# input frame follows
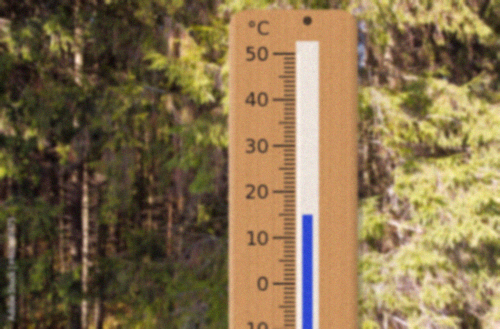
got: 15 °C
